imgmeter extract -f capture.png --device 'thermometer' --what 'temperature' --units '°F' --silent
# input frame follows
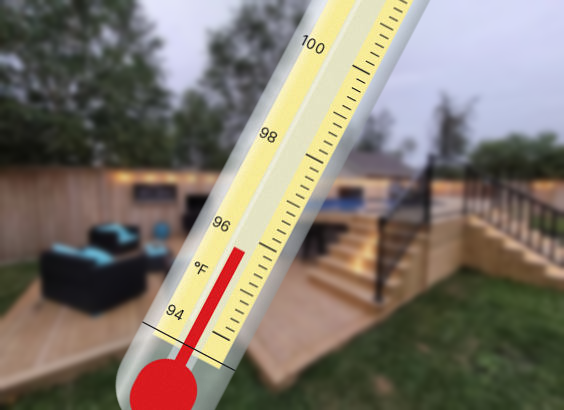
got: 95.7 °F
